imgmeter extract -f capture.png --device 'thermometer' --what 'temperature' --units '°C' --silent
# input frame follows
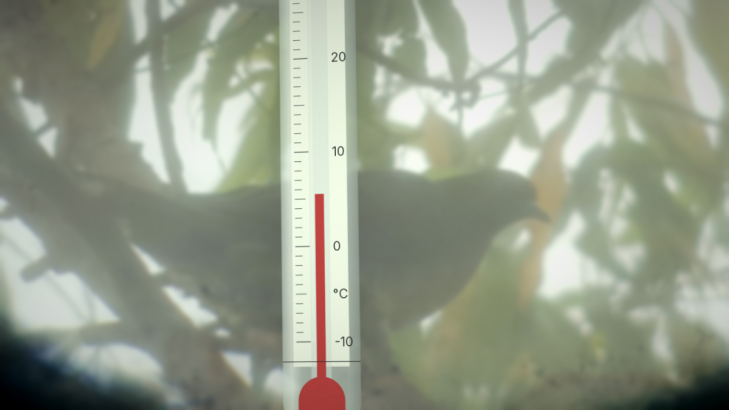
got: 5.5 °C
